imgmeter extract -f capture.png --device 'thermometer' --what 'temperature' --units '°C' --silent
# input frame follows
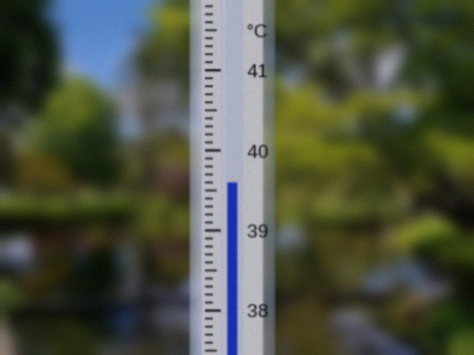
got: 39.6 °C
